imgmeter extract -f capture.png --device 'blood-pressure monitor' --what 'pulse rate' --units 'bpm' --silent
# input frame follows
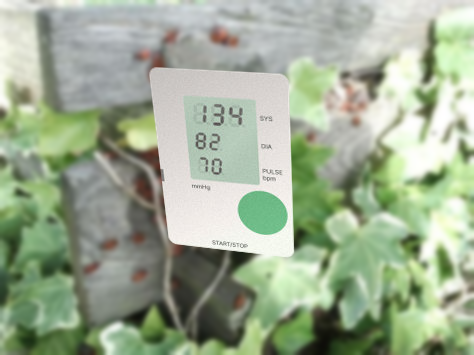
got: 70 bpm
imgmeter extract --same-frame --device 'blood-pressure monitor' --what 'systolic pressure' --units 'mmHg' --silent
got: 134 mmHg
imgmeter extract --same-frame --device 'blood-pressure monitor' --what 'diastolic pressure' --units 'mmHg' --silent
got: 82 mmHg
